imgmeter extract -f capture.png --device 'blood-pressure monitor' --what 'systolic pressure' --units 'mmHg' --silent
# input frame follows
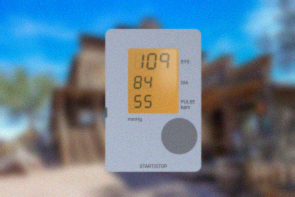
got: 109 mmHg
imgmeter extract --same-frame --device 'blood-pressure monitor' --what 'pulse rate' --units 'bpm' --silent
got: 55 bpm
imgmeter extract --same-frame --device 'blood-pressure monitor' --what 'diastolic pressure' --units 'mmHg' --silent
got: 84 mmHg
